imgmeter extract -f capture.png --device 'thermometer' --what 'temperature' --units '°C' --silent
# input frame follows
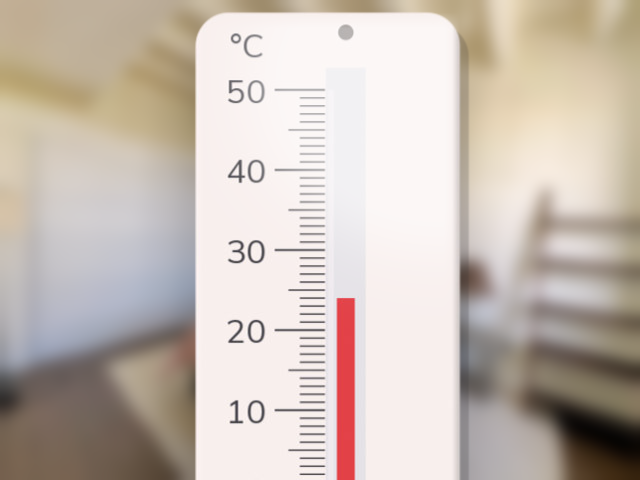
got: 24 °C
